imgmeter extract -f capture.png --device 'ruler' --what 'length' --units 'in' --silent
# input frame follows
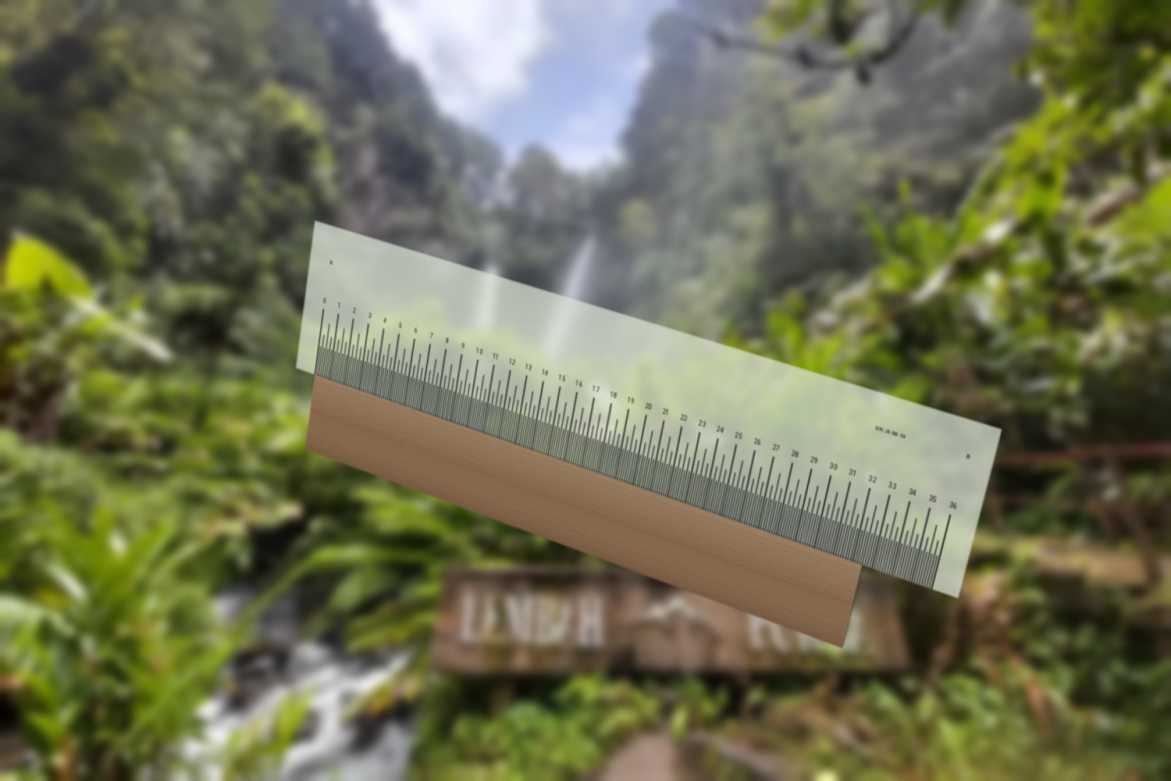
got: 32.5 in
